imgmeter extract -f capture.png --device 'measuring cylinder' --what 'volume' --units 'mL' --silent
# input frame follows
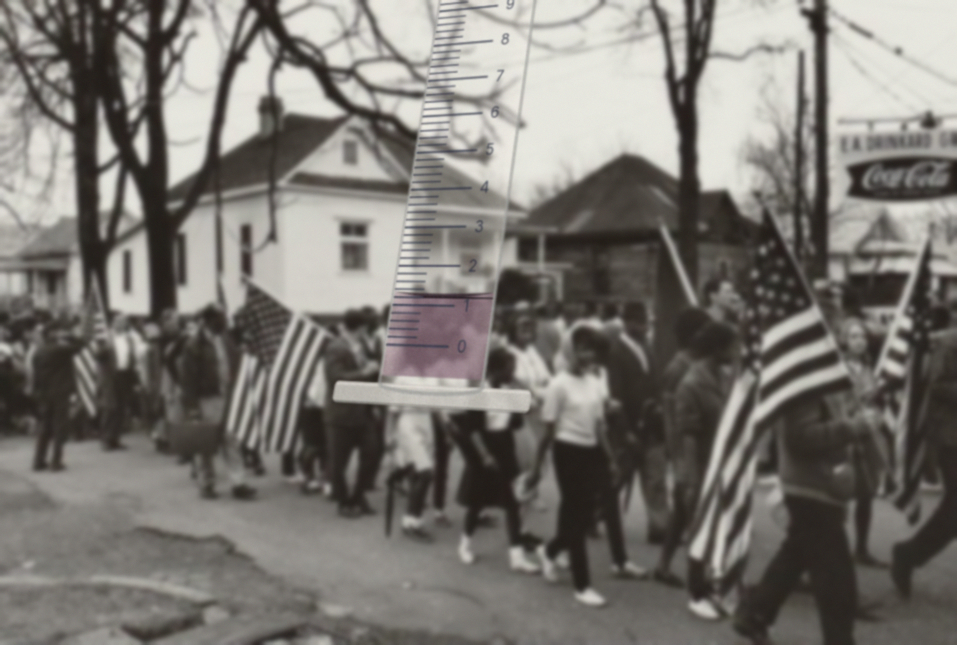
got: 1.2 mL
